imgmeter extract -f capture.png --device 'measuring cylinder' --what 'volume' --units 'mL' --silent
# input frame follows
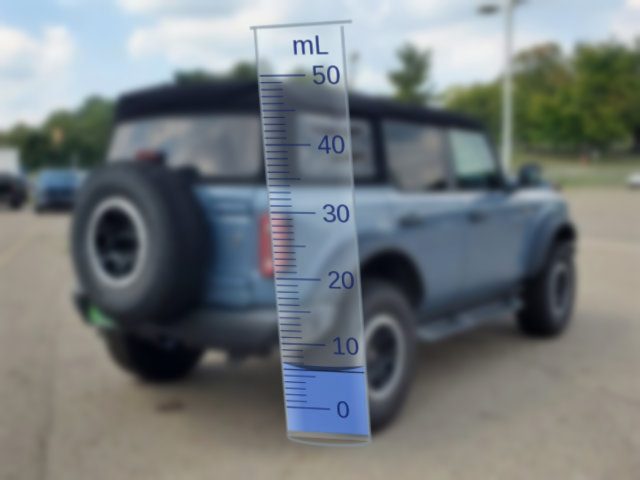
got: 6 mL
